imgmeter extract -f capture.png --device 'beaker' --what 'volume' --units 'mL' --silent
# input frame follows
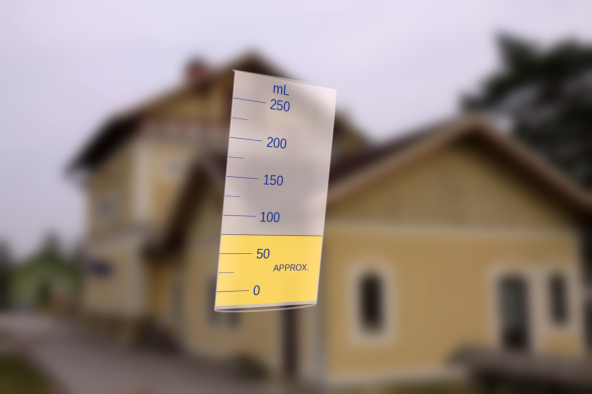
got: 75 mL
